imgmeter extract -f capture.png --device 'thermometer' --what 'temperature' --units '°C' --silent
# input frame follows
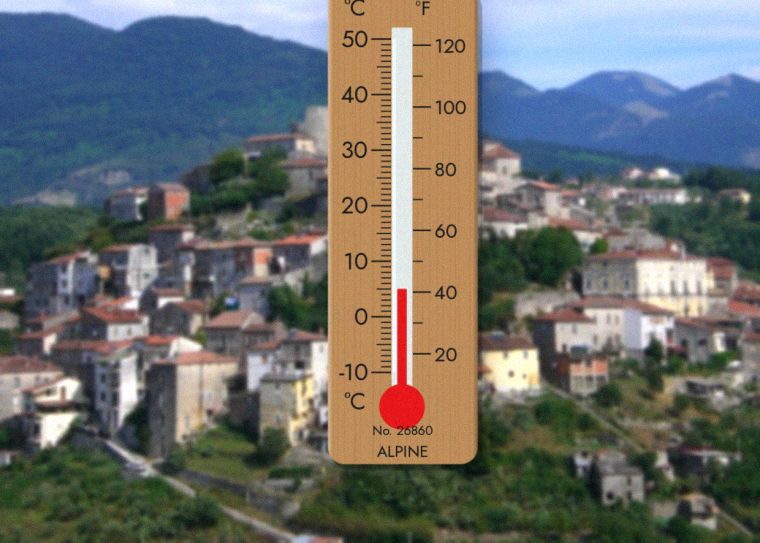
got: 5 °C
